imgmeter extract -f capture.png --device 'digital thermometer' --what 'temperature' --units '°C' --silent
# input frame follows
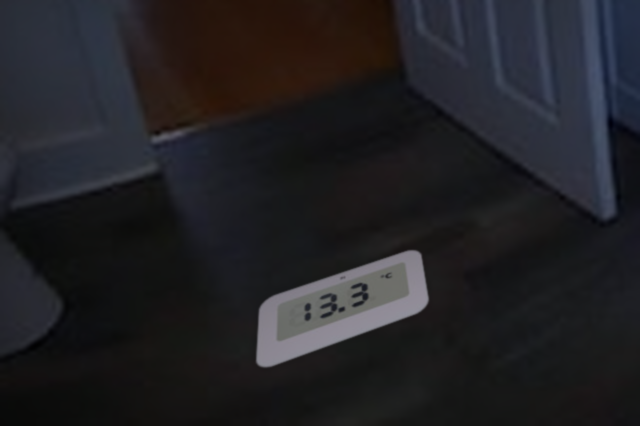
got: 13.3 °C
